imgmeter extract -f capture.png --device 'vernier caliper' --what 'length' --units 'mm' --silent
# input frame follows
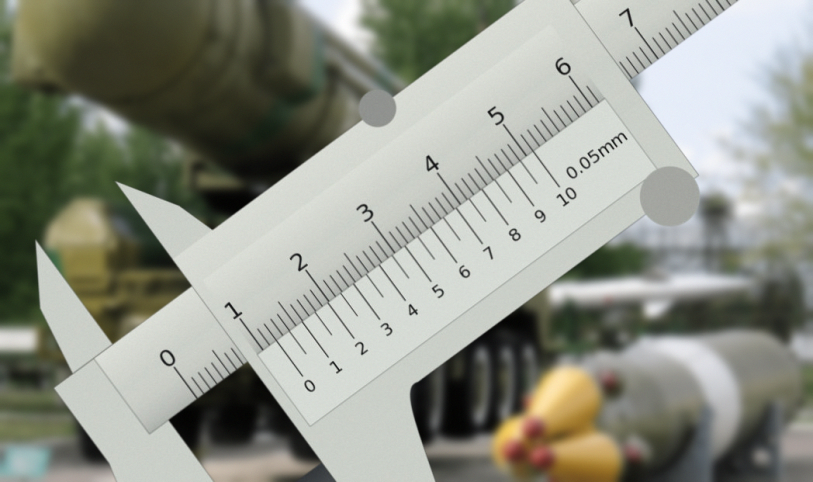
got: 12.0 mm
